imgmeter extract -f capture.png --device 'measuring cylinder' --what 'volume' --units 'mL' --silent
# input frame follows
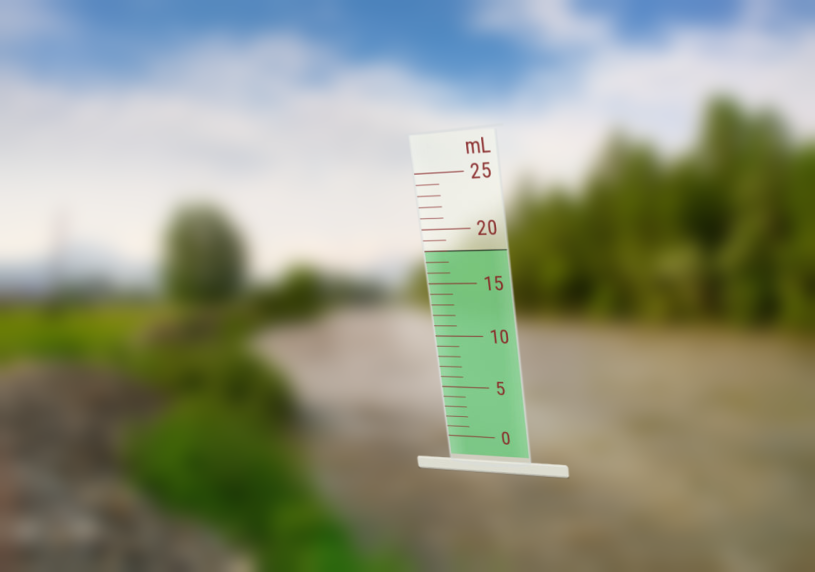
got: 18 mL
